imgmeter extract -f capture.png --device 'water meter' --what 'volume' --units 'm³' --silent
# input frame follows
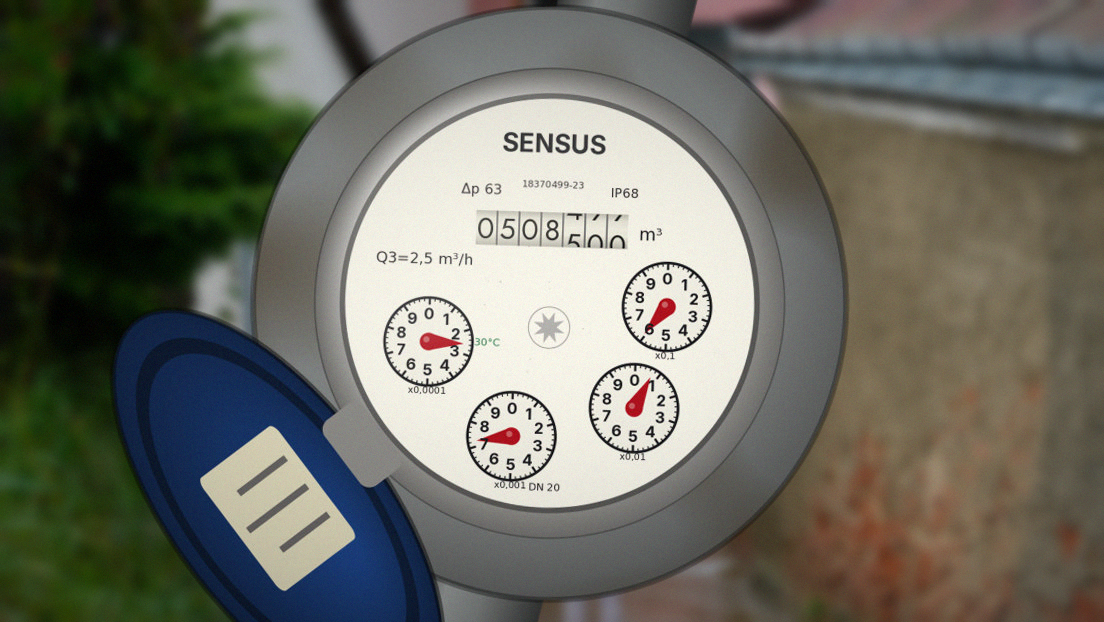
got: 508499.6072 m³
